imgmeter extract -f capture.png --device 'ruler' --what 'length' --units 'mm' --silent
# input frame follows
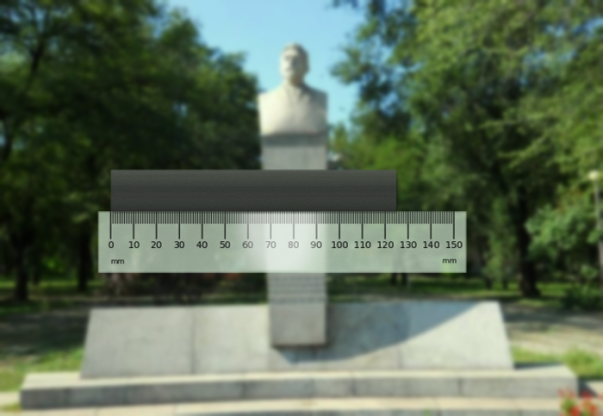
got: 125 mm
